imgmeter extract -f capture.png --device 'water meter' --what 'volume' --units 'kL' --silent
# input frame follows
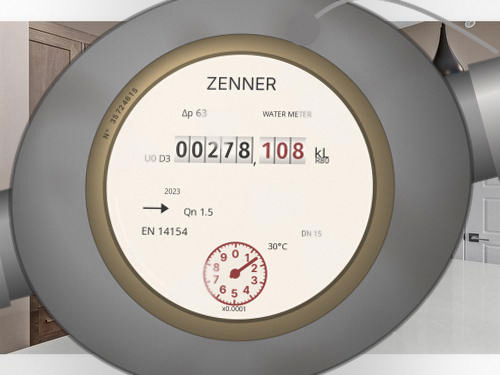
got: 278.1081 kL
